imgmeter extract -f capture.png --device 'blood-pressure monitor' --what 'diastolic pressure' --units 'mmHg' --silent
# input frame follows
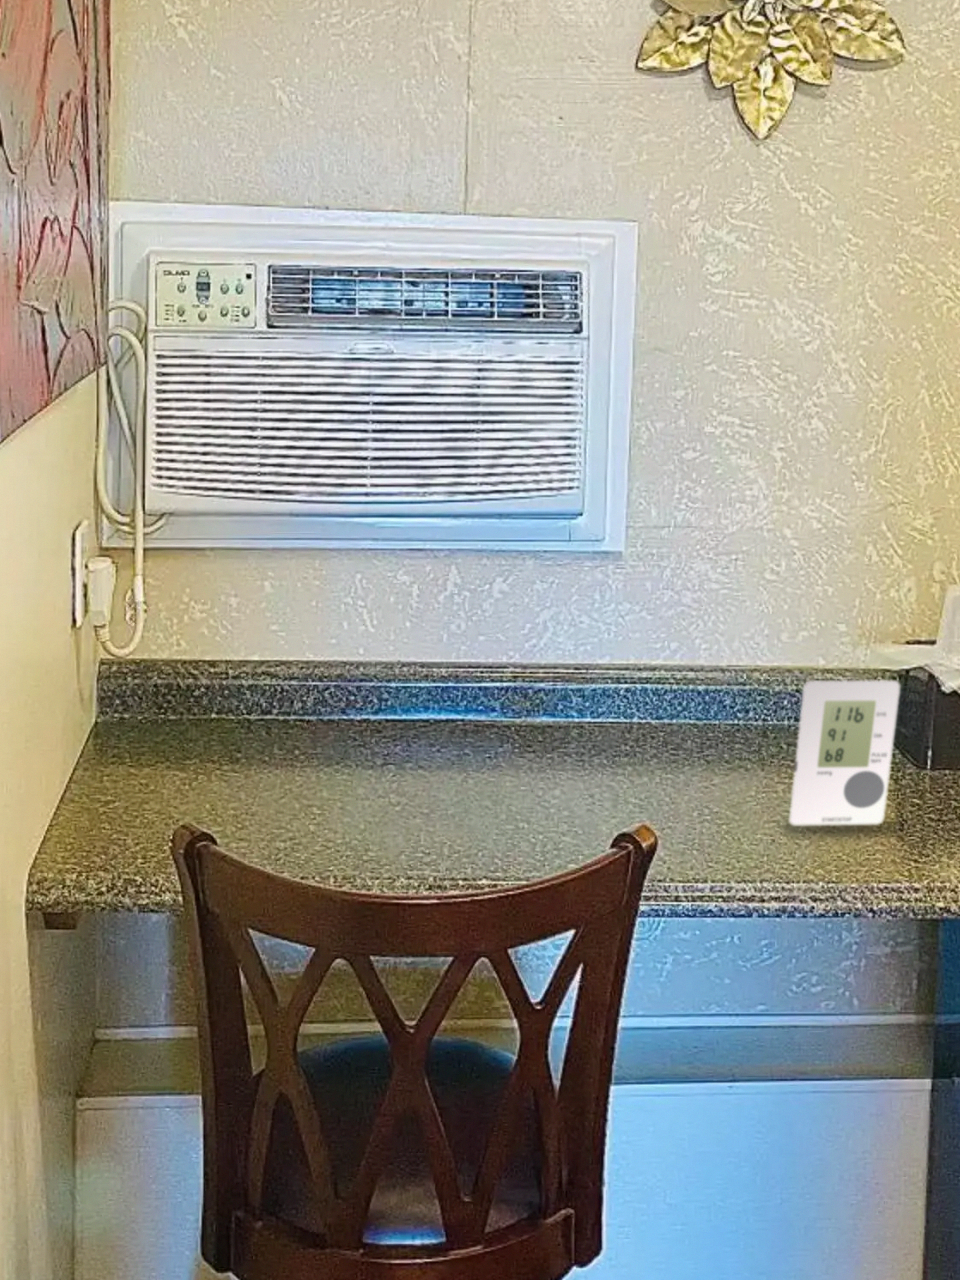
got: 91 mmHg
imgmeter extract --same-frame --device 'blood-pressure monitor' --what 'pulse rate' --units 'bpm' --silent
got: 68 bpm
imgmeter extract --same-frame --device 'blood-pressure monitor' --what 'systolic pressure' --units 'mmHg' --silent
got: 116 mmHg
